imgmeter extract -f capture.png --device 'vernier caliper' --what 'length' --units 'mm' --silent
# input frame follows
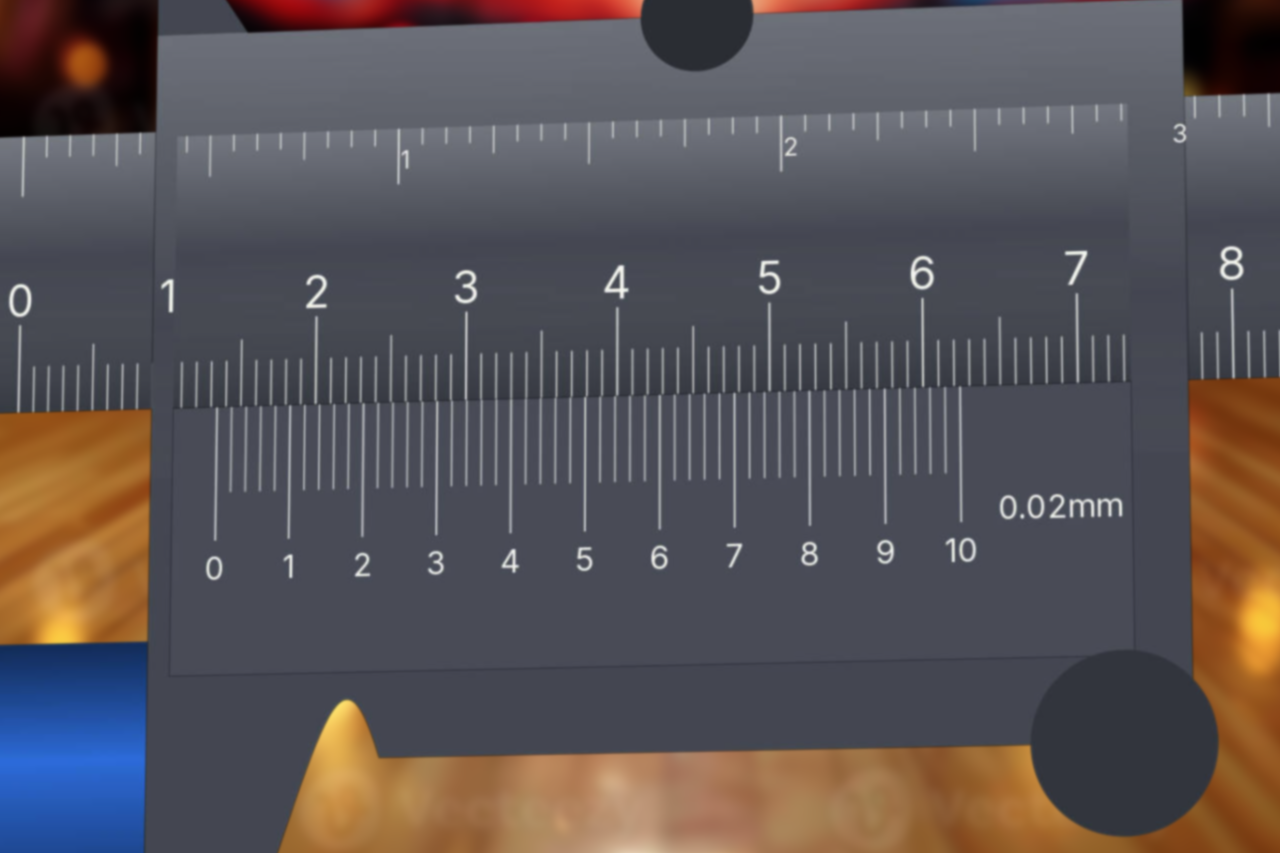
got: 13.4 mm
